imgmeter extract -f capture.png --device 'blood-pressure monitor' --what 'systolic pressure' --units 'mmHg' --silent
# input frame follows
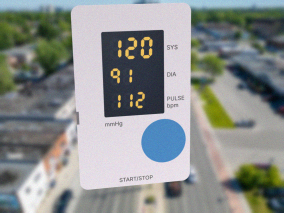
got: 120 mmHg
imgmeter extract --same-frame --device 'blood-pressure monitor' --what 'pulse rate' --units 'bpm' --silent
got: 112 bpm
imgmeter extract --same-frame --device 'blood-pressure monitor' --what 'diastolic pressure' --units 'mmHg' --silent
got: 91 mmHg
